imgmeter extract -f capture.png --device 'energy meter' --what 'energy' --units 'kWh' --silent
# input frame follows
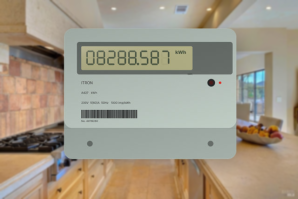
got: 8288.587 kWh
